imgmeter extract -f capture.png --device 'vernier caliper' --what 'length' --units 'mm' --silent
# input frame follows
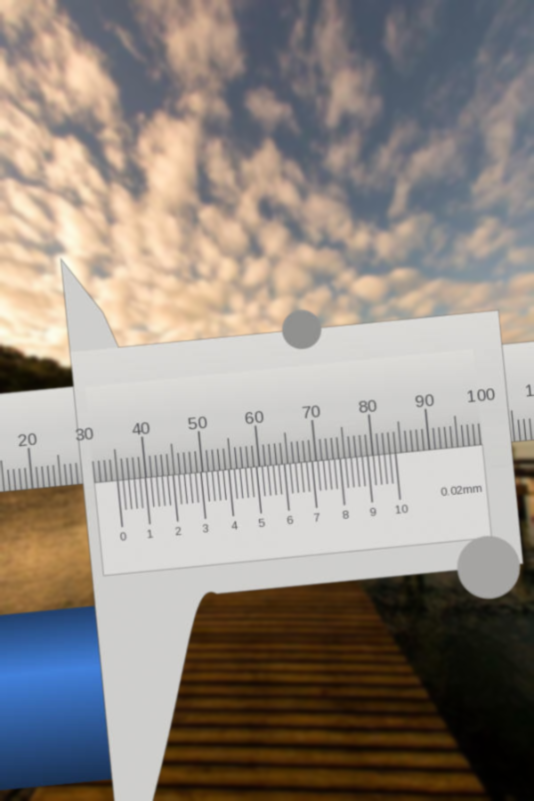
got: 35.0 mm
